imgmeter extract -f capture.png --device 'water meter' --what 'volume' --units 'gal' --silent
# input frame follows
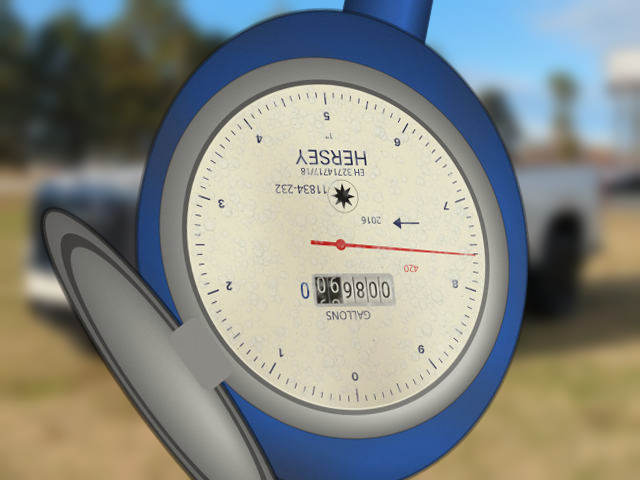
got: 86897.6 gal
